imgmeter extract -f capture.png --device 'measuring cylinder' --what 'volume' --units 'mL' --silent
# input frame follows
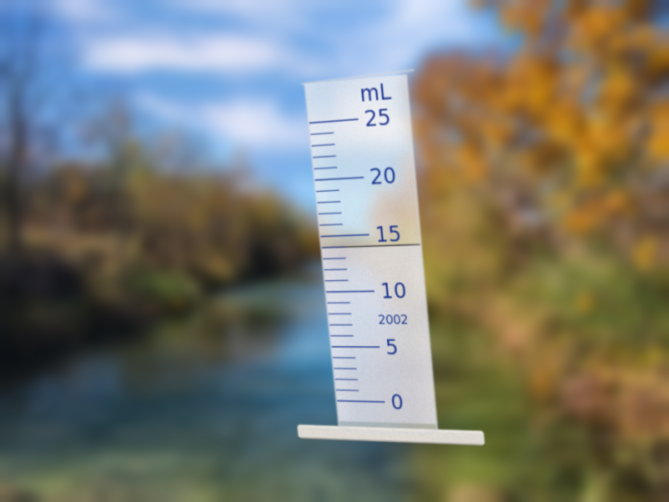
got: 14 mL
